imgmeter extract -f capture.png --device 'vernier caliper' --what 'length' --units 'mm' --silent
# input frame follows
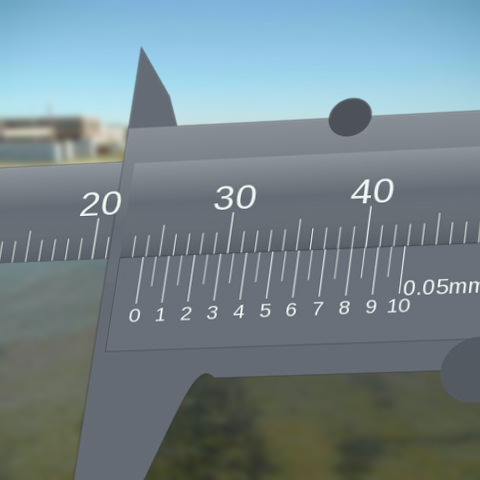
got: 23.8 mm
